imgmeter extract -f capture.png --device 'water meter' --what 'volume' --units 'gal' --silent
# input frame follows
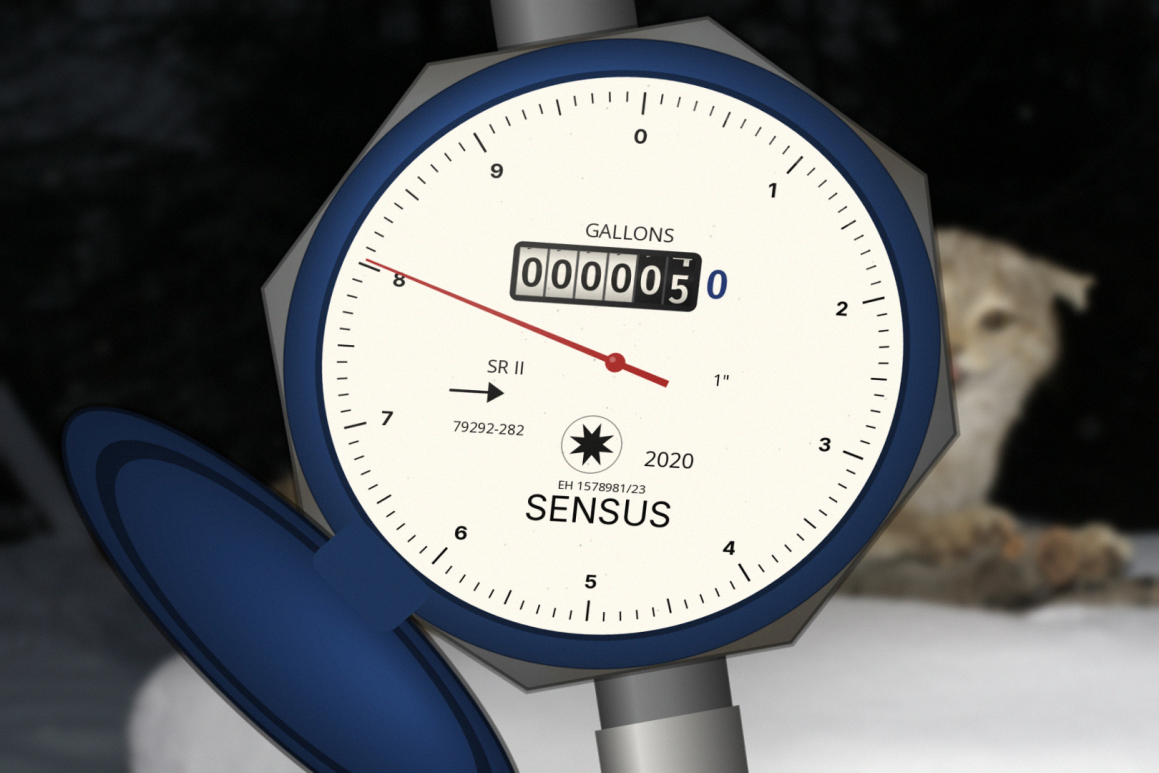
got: 48.0 gal
